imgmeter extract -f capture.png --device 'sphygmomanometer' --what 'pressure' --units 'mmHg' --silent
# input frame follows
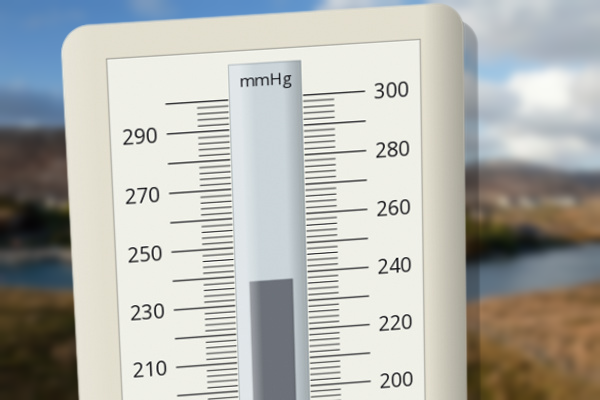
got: 238 mmHg
